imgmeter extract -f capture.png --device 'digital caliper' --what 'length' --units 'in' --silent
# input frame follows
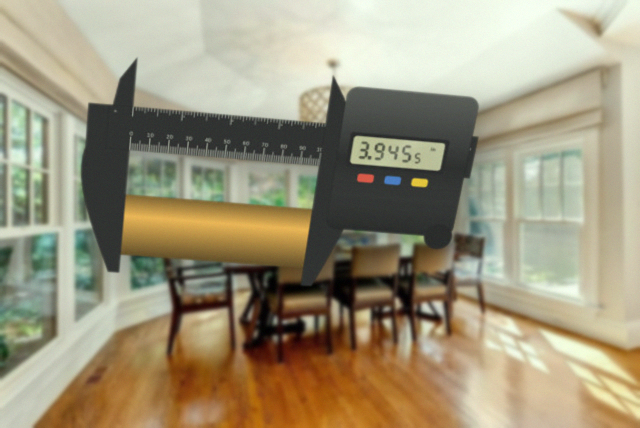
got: 3.9455 in
